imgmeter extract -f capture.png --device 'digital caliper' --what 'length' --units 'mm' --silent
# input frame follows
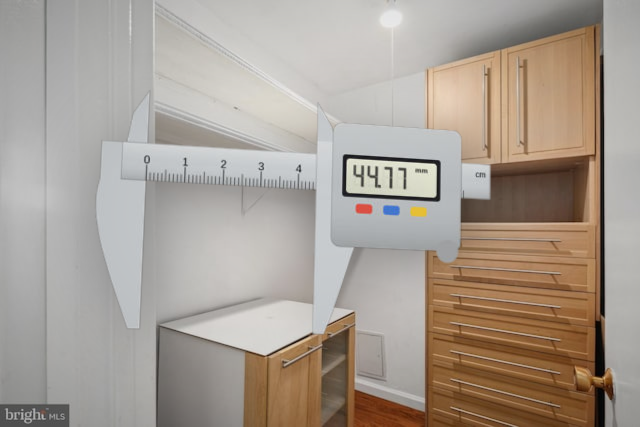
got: 44.77 mm
